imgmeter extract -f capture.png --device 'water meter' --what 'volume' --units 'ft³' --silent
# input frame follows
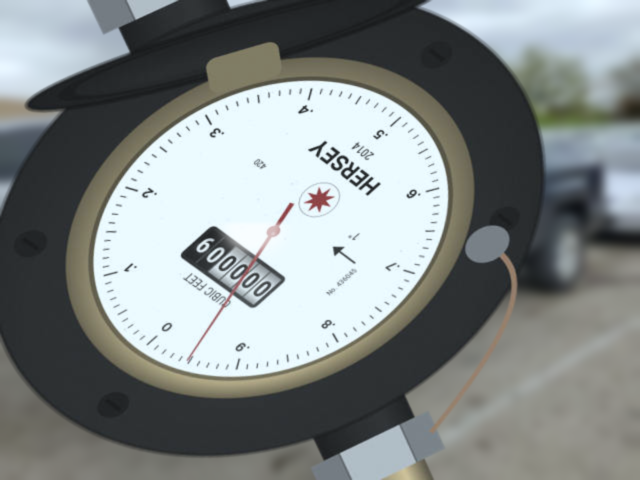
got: 8.95 ft³
